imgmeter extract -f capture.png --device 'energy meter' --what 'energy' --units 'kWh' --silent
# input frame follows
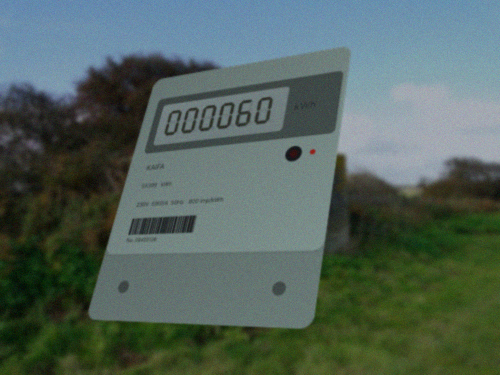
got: 60 kWh
